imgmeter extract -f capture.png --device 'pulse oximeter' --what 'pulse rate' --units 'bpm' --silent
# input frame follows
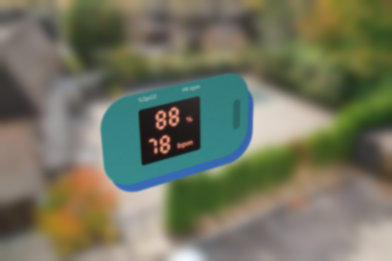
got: 78 bpm
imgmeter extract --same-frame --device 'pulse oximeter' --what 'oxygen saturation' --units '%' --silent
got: 88 %
